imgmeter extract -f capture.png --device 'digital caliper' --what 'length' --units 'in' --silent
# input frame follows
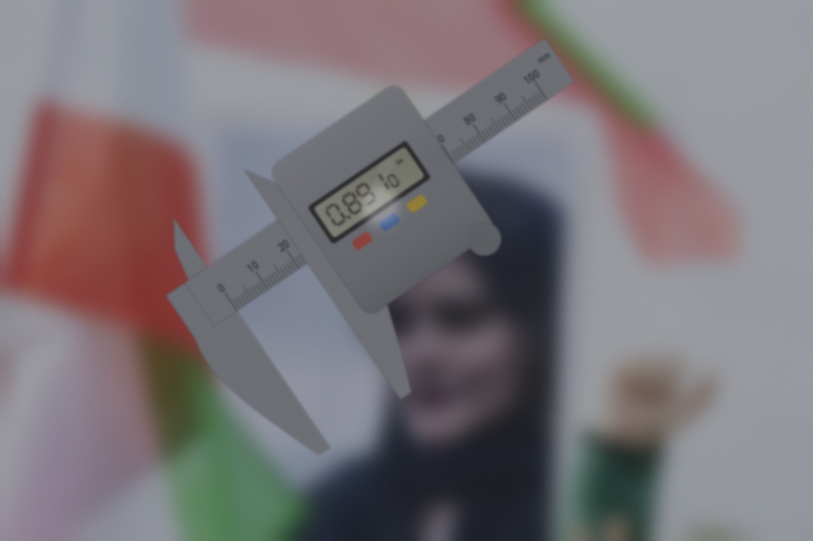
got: 0.8910 in
